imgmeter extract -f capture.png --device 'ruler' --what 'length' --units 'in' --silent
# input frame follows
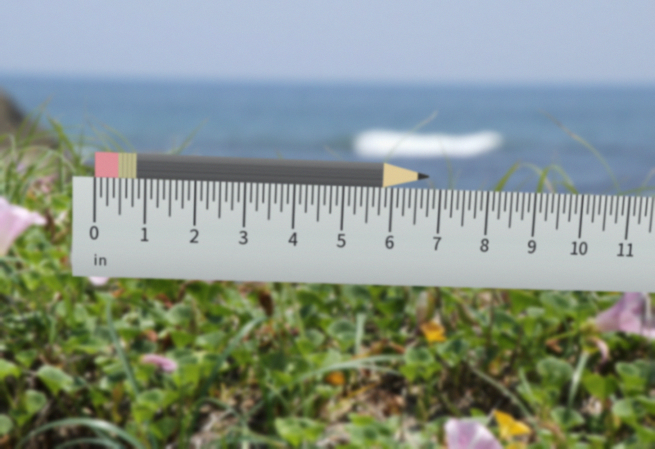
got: 6.75 in
